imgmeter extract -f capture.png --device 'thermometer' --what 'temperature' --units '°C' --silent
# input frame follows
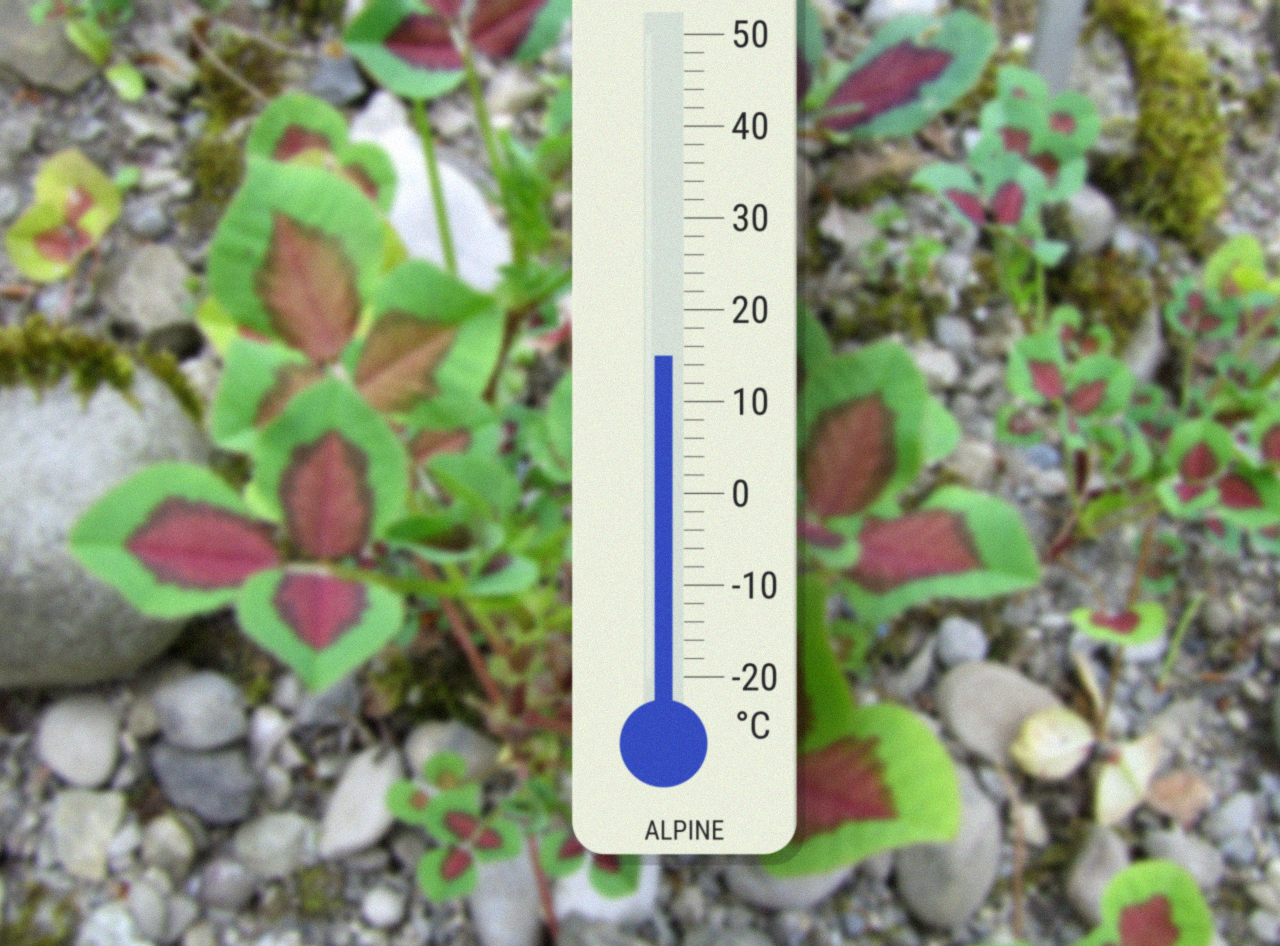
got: 15 °C
